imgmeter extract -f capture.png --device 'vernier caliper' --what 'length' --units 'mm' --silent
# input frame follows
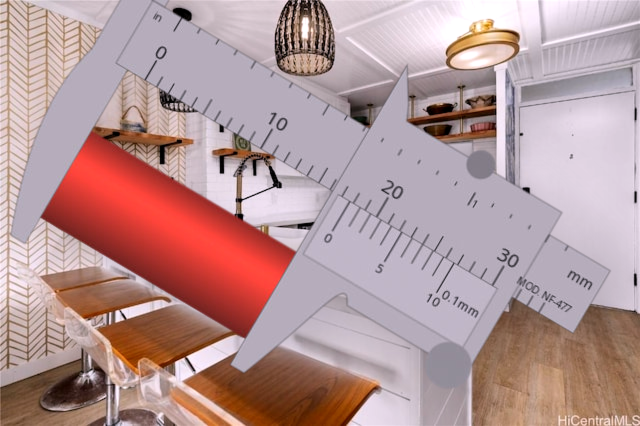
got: 17.7 mm
